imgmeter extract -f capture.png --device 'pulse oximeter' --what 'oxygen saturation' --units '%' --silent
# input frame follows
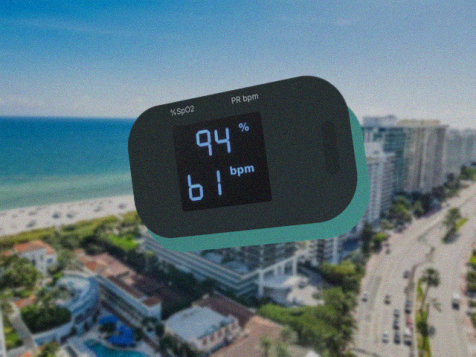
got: 94 %
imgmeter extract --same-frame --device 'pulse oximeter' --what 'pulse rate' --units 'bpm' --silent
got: 61 bpm
